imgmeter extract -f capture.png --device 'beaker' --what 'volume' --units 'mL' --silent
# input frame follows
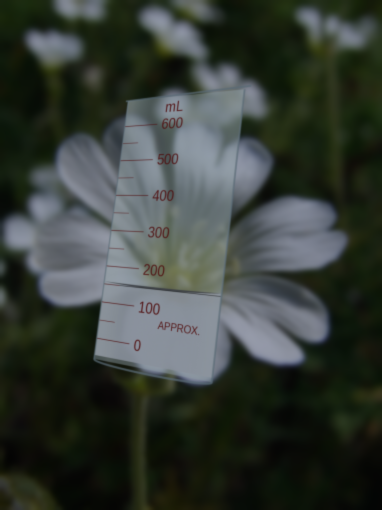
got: 150 mL
